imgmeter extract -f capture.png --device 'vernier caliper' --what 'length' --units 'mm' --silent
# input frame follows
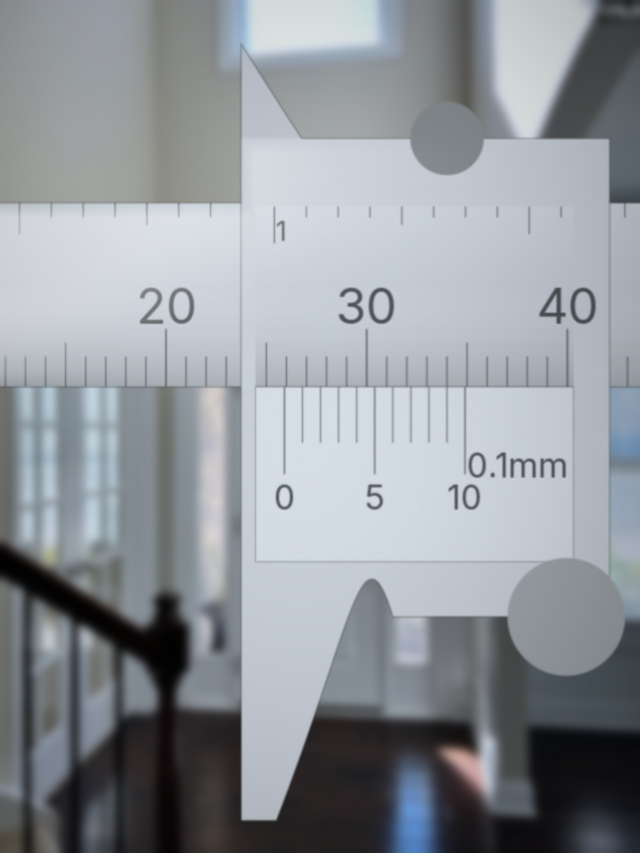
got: 25.9 mm
